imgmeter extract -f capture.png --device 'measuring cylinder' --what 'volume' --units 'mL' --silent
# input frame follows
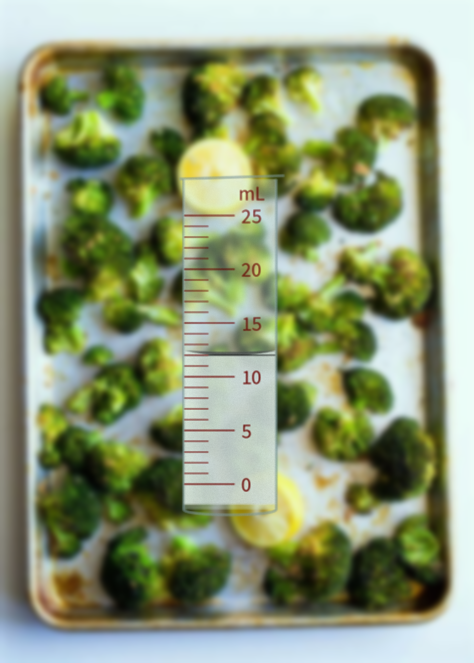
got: 12 mL
